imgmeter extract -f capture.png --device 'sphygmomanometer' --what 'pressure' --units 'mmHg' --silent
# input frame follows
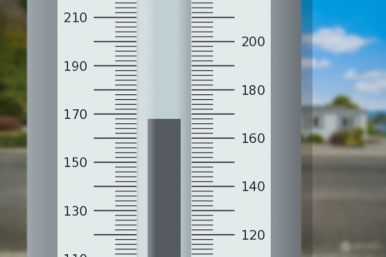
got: 168 mmHg
